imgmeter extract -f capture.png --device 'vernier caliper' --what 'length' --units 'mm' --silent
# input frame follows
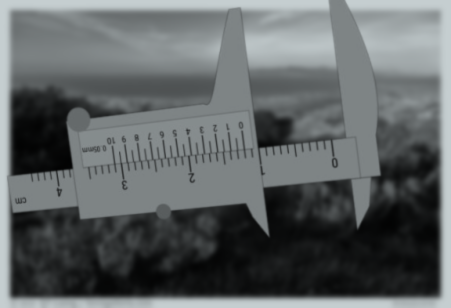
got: 12.0 mm
